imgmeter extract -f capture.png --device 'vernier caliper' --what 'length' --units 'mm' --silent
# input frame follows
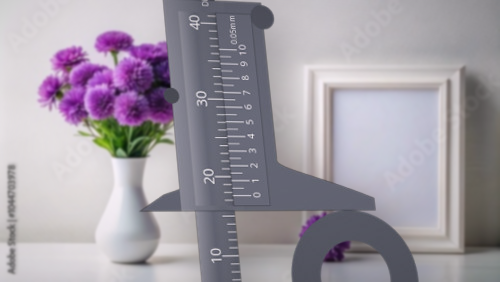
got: 17.6 mm
